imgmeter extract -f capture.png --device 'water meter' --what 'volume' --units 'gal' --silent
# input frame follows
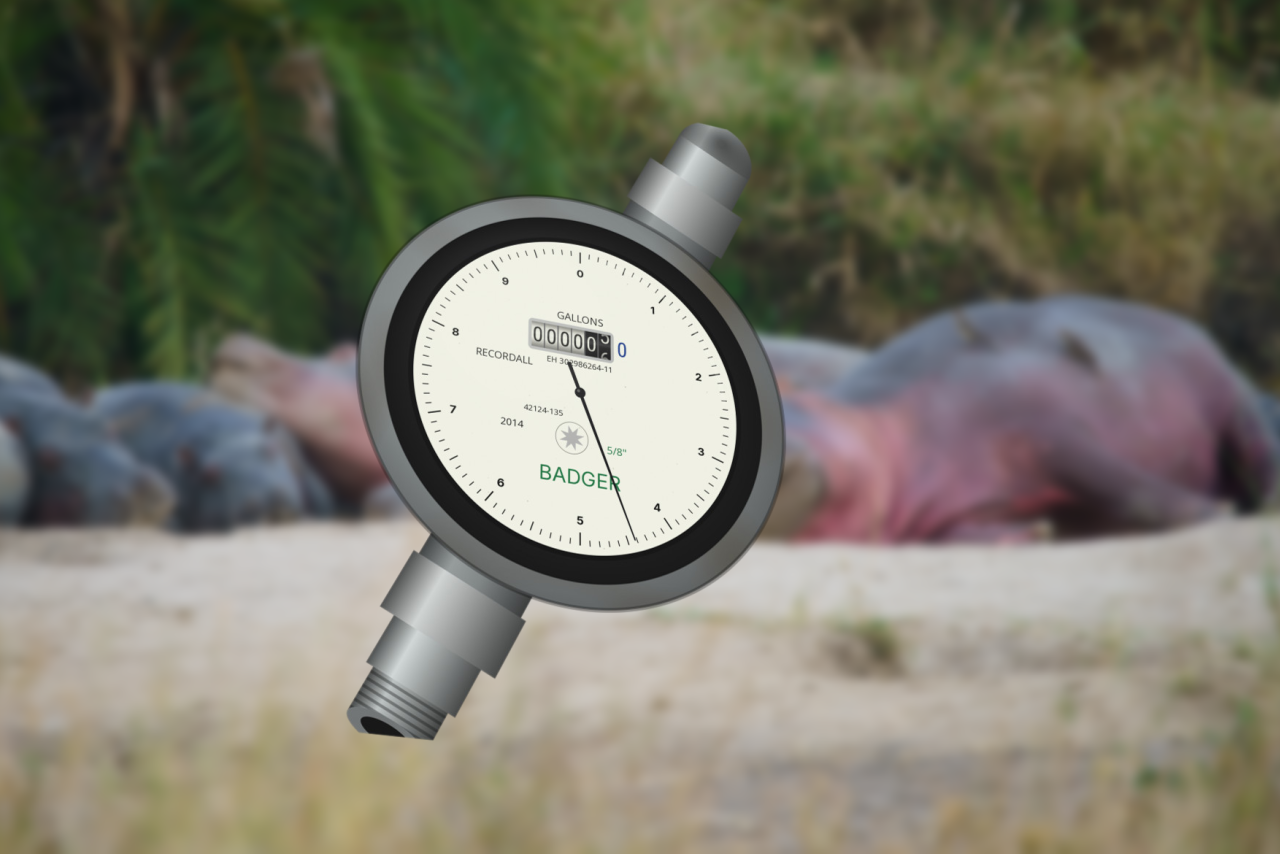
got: 54.4 gal
